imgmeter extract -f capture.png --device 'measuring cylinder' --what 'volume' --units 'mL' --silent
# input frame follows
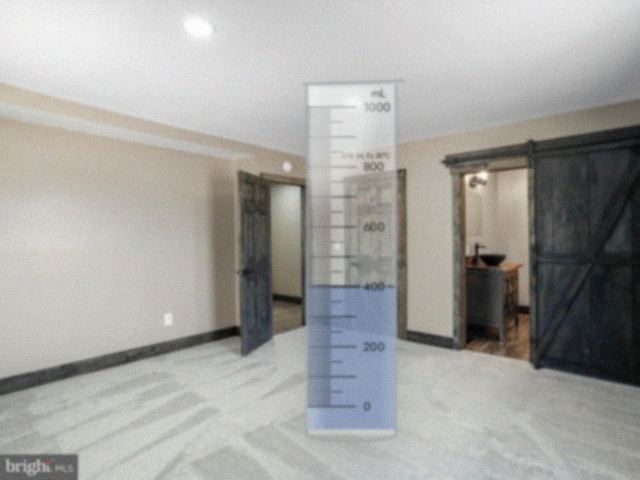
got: 400 mL
